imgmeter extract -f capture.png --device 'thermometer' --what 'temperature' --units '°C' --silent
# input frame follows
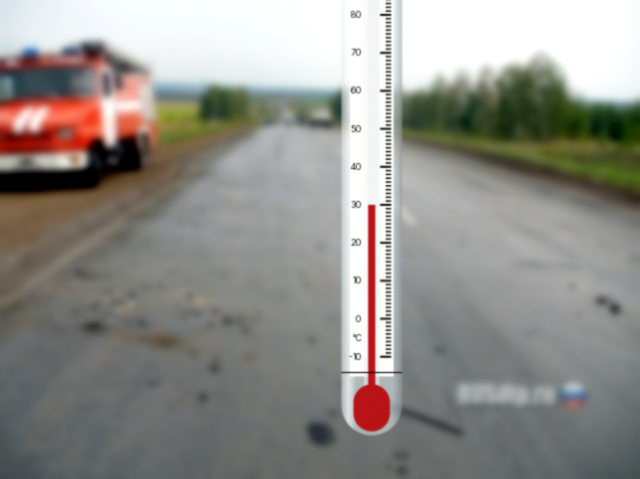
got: 30 °C
